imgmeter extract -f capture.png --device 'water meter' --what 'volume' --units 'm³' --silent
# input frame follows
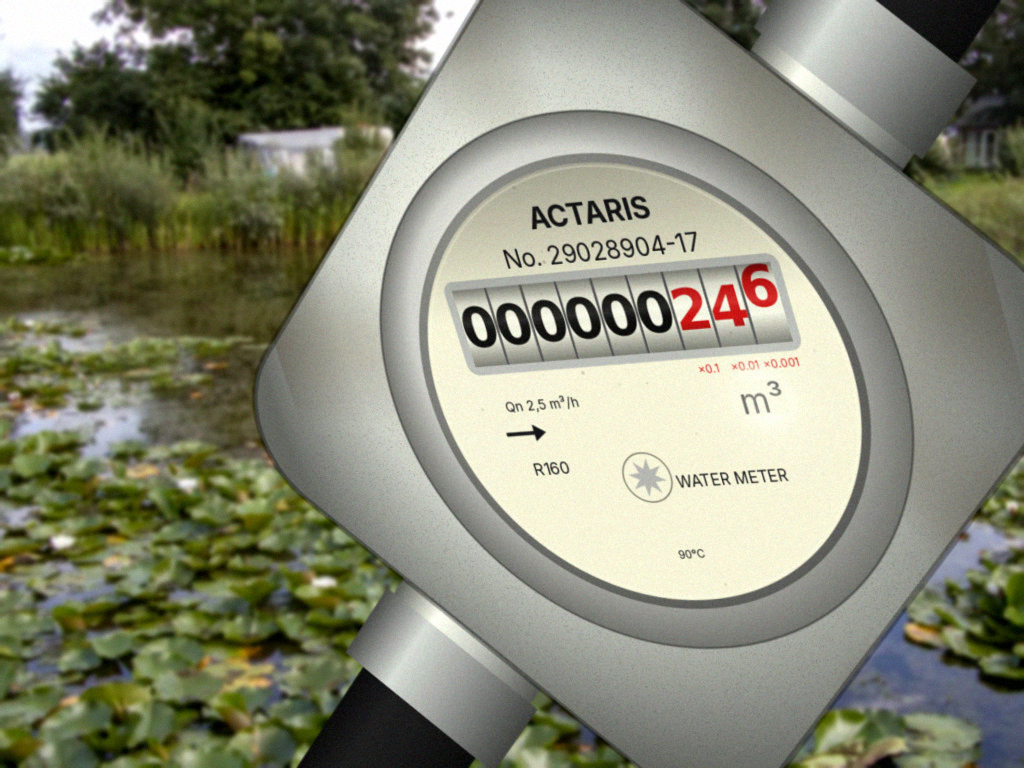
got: 0.246 m³
